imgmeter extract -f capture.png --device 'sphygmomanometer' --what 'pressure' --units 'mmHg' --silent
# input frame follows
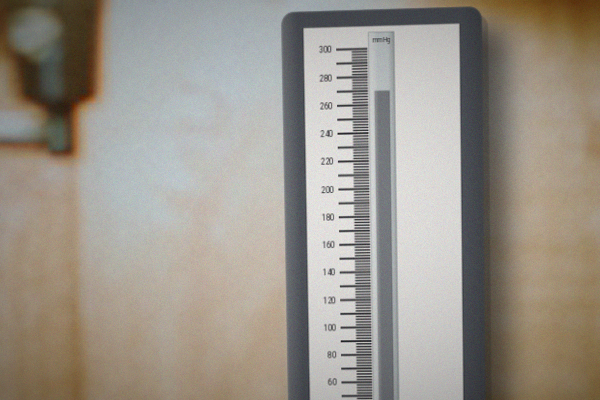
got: 270 mmHg
